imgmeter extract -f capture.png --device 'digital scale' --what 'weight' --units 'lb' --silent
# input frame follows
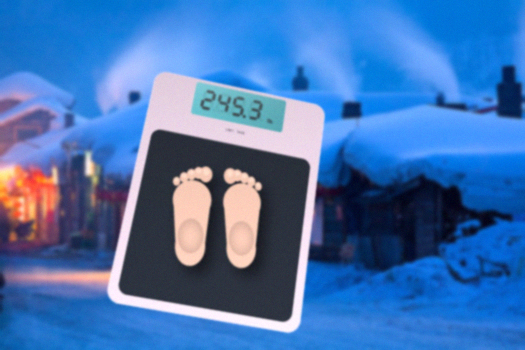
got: 245.3 lb
